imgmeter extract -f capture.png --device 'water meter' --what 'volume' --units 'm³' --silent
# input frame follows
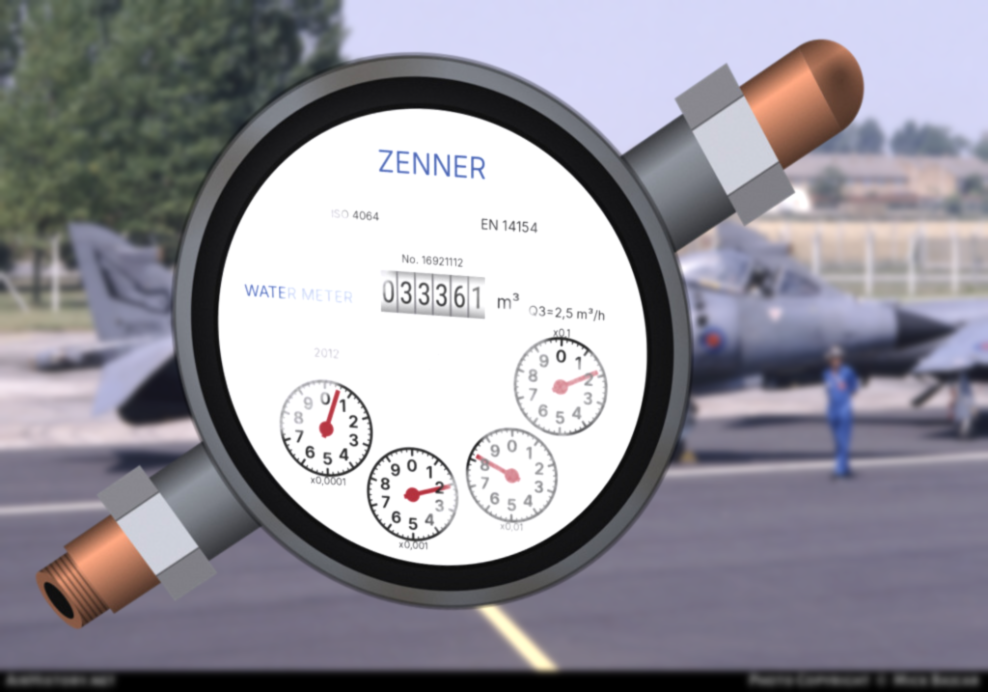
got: 33361.1820 m³
